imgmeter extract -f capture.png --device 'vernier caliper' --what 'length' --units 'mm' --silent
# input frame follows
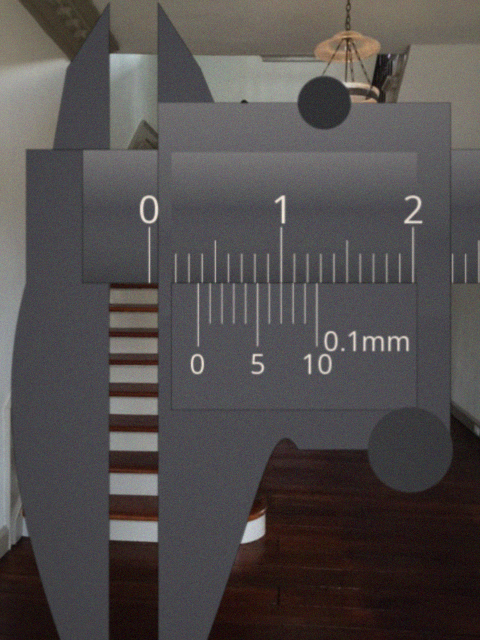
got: 3.7 mm
